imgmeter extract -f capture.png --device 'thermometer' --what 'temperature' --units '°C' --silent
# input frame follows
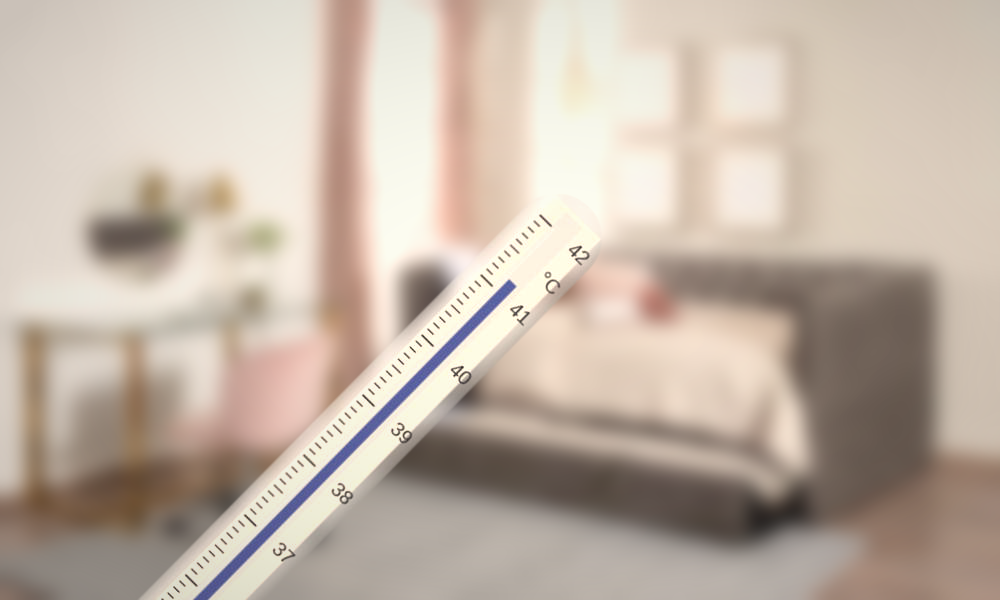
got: 41.2 °C
